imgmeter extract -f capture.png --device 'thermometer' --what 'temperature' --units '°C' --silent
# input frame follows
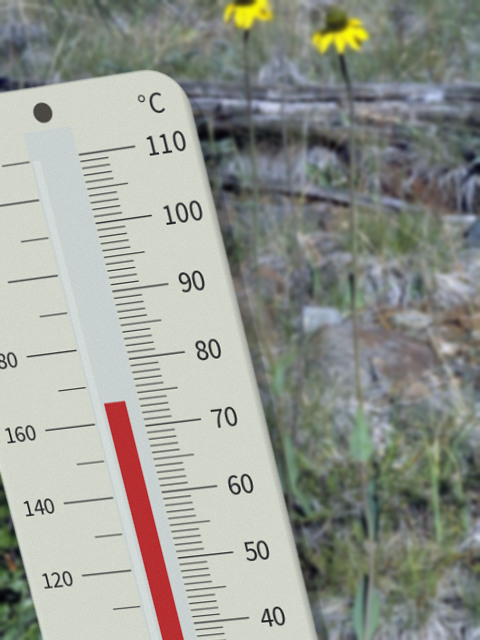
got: 74 °C
